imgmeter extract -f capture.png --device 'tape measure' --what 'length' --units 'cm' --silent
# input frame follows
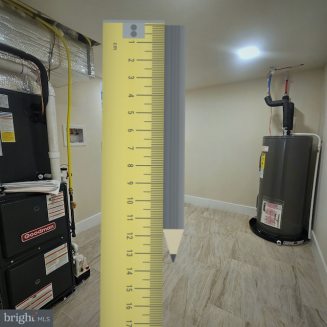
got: 13.5 cm
